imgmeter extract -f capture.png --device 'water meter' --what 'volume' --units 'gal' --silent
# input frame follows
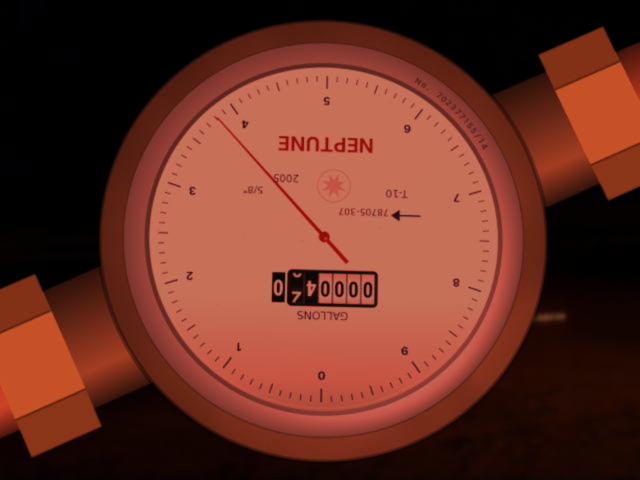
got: 423.8 gal
